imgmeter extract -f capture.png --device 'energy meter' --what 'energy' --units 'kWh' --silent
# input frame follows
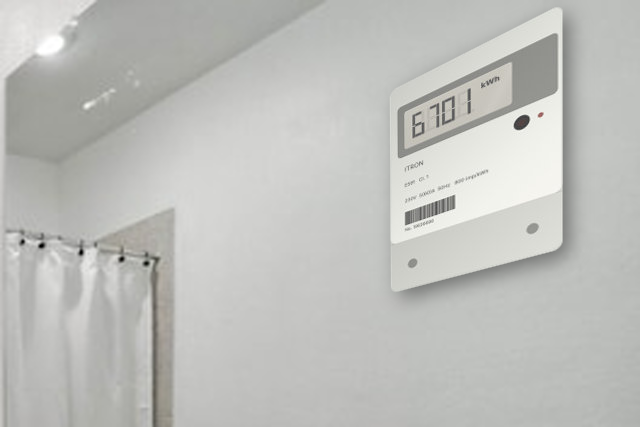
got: 6701 kWh
